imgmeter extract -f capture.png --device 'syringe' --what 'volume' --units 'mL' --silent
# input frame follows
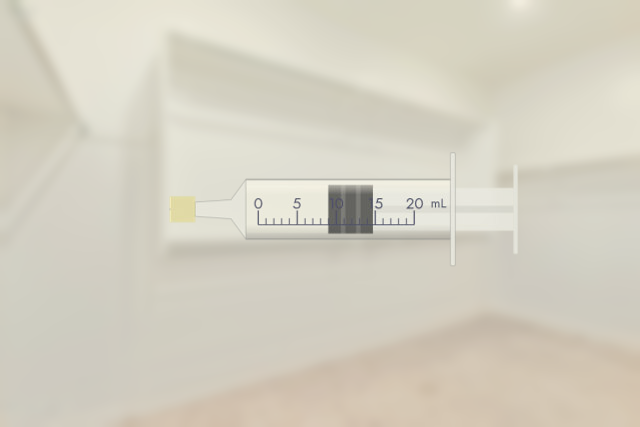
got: 9 mL
